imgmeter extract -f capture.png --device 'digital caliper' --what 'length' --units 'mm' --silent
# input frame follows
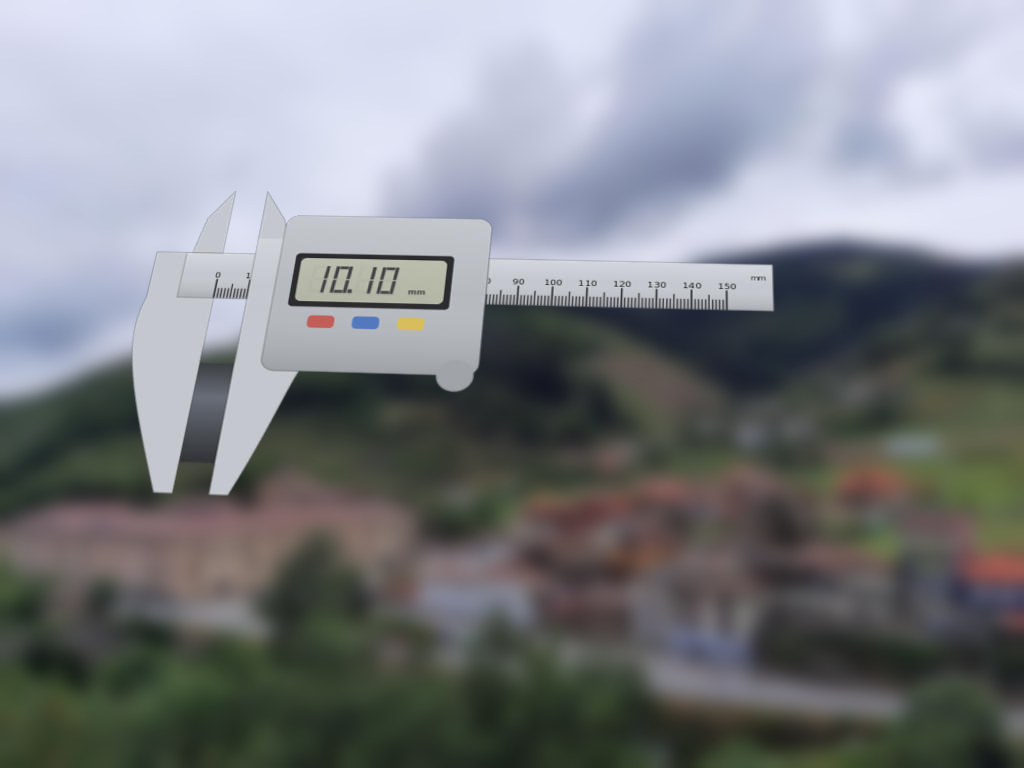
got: 10.10 mm
